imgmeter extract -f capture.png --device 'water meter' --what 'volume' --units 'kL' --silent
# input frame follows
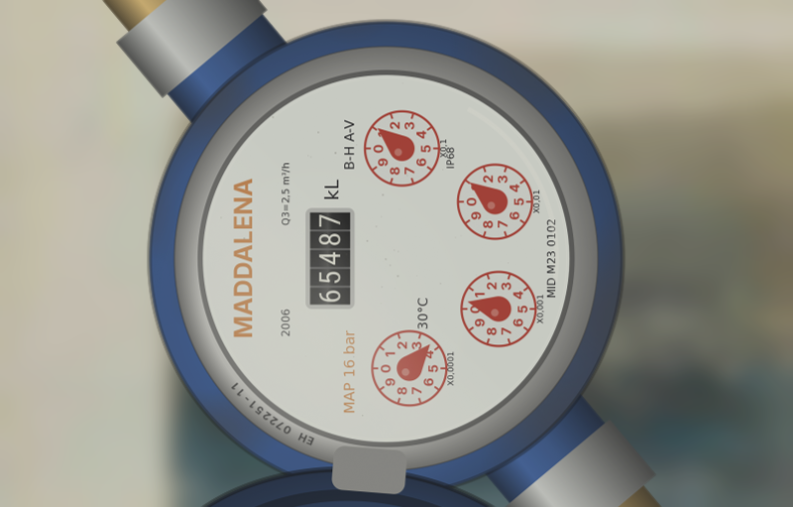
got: 65487.1103 kL
